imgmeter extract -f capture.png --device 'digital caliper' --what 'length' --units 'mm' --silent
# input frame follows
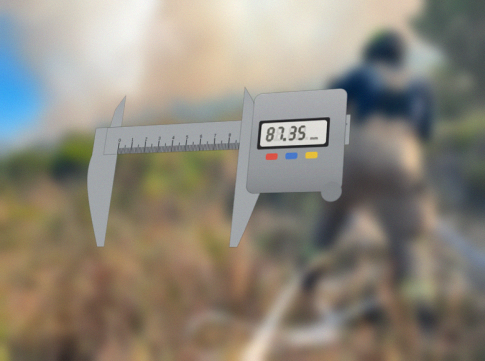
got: 87.35 mm
